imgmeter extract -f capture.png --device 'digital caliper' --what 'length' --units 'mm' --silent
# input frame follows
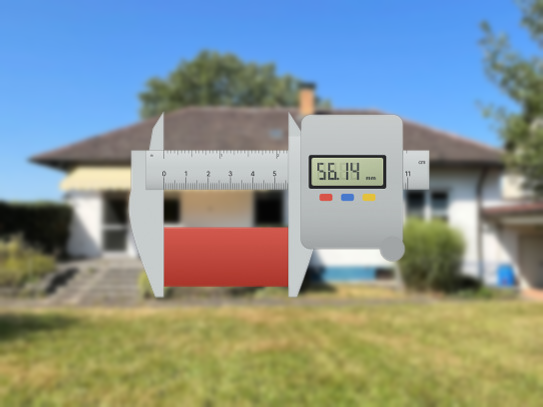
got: 56.14 mm
